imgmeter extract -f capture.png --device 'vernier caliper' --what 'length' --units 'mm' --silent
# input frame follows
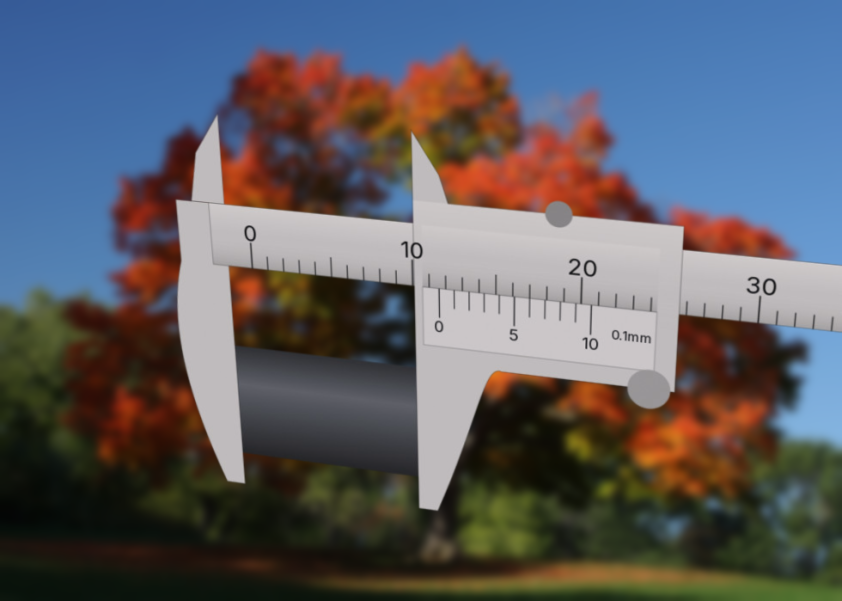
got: 11.6 mm
